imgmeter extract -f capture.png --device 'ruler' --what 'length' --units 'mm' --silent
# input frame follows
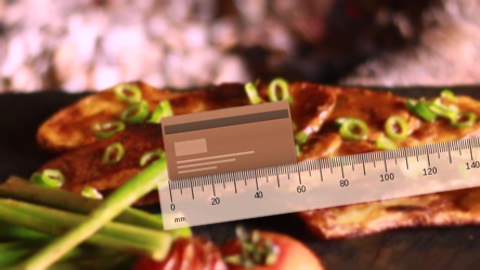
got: 60 mm
